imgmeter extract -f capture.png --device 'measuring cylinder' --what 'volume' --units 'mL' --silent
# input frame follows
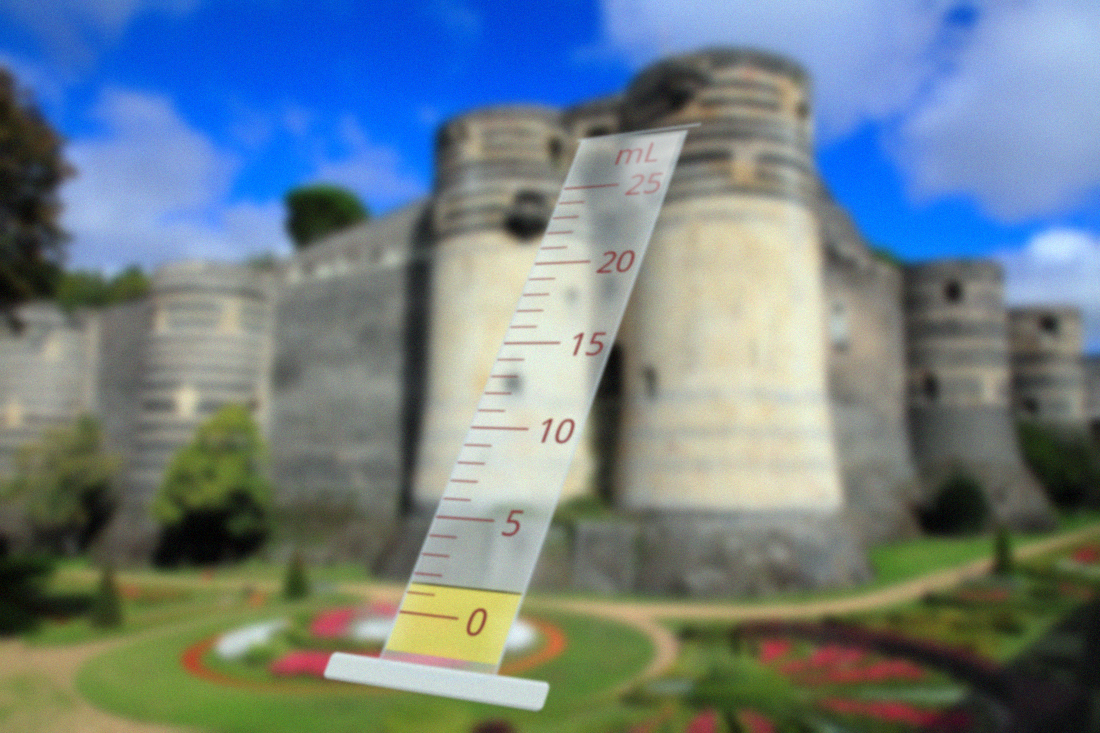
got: 1.5 mL
